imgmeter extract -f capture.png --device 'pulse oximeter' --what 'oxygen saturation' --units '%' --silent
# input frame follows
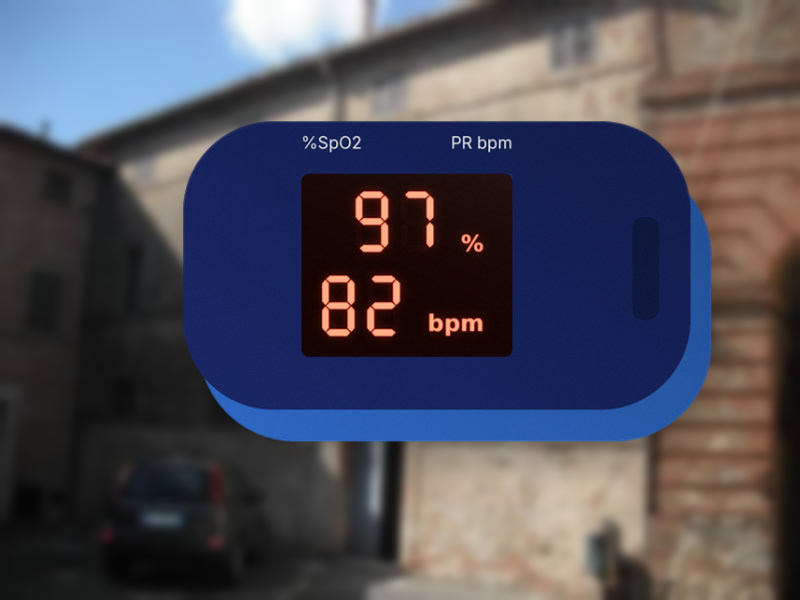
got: 97 %
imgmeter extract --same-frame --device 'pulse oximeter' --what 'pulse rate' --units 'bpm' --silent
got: 82 bpm
